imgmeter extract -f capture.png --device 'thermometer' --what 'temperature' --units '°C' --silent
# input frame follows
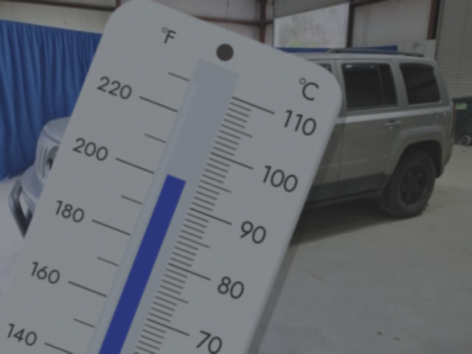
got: 94 °C
